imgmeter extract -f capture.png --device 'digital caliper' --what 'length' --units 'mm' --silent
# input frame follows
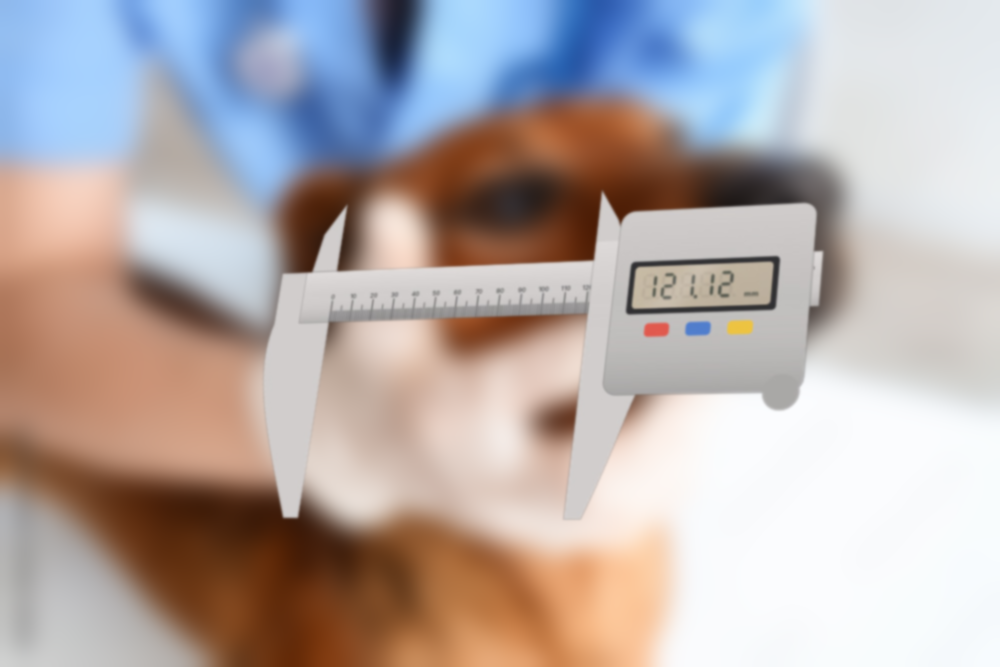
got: 121.12 mm
